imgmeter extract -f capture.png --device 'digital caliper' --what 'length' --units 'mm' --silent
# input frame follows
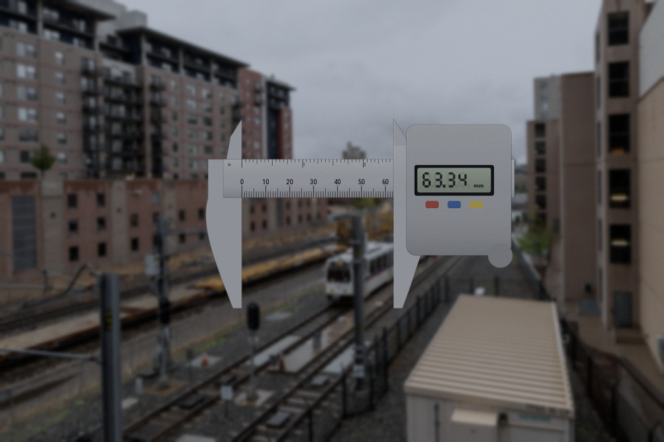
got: 63.34 mm
